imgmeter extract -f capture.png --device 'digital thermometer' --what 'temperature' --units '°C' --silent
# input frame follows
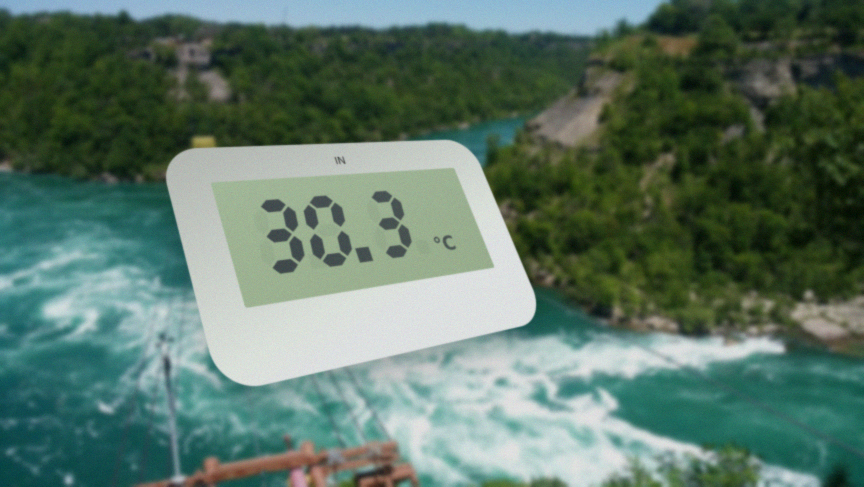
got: 30.3 °C
